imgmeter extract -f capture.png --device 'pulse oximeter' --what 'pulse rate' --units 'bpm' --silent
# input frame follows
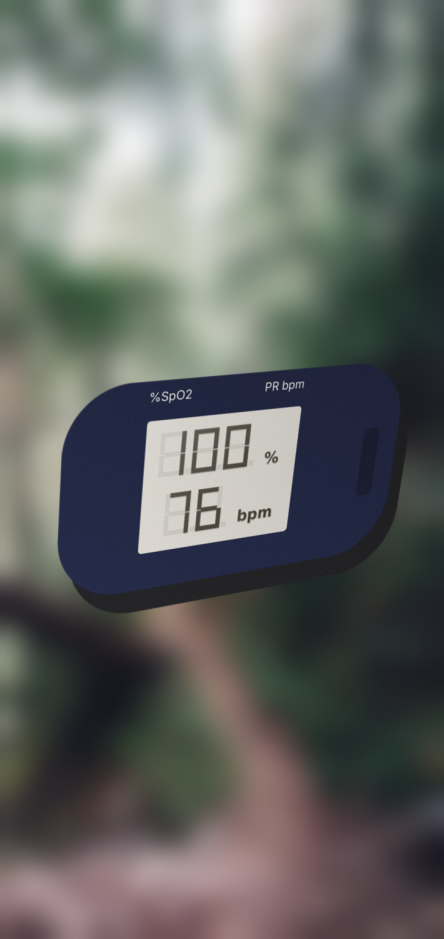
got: 76 bpm
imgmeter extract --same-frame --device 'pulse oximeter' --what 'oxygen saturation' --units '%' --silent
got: 100 %
